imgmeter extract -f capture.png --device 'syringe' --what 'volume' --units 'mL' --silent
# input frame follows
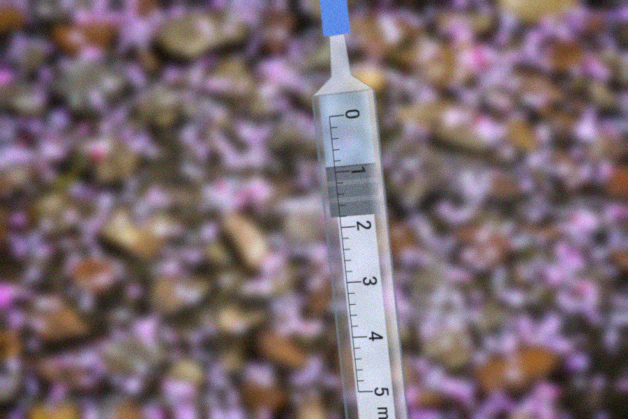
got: 0.9 mL
